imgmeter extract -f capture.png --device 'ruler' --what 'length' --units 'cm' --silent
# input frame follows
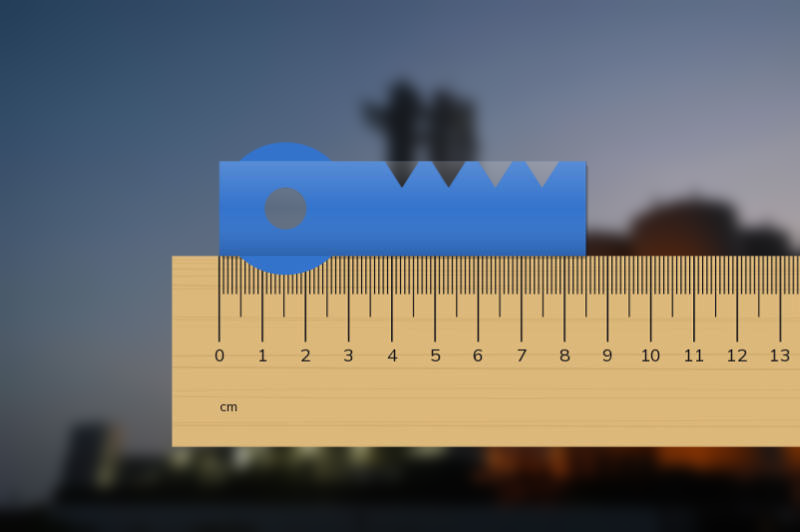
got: 8.5 cm
